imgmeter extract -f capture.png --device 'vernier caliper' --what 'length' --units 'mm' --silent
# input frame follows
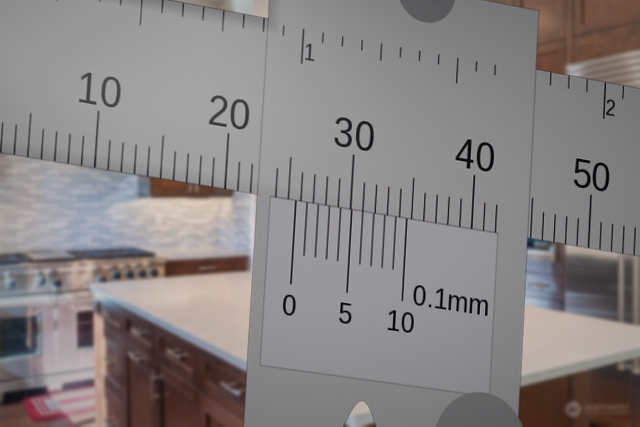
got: 25.6 mm
